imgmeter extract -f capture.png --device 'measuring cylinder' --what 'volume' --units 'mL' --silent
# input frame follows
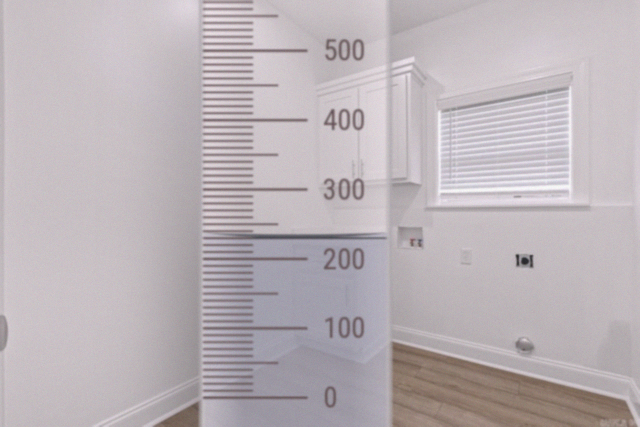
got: 230 mL
